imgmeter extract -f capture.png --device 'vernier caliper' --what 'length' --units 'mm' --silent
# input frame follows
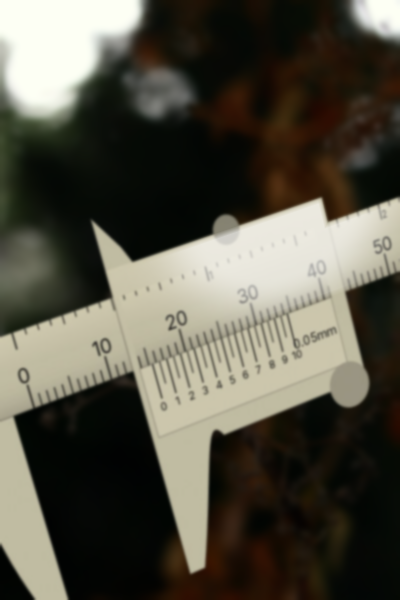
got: 15.5 mm
